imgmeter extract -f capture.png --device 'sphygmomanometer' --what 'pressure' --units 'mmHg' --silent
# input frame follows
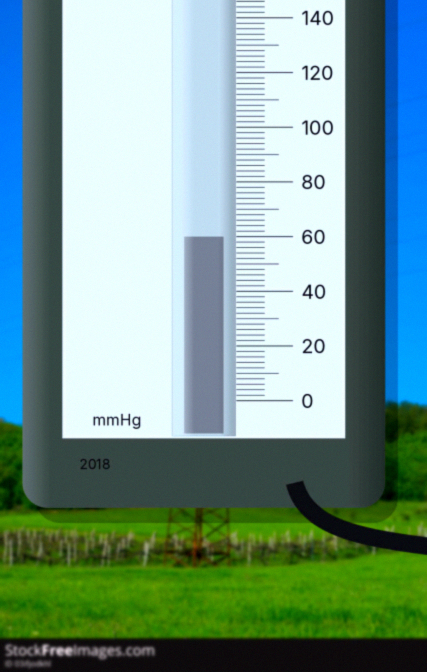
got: 60 mmHg
